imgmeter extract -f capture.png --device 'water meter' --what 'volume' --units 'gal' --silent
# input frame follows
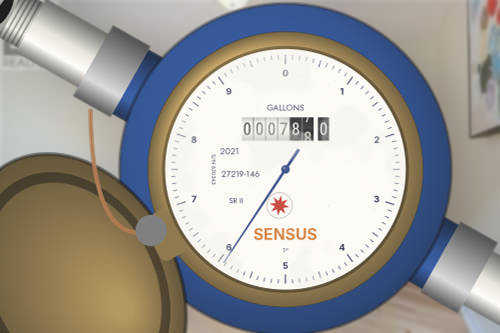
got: 7875.9 gal
